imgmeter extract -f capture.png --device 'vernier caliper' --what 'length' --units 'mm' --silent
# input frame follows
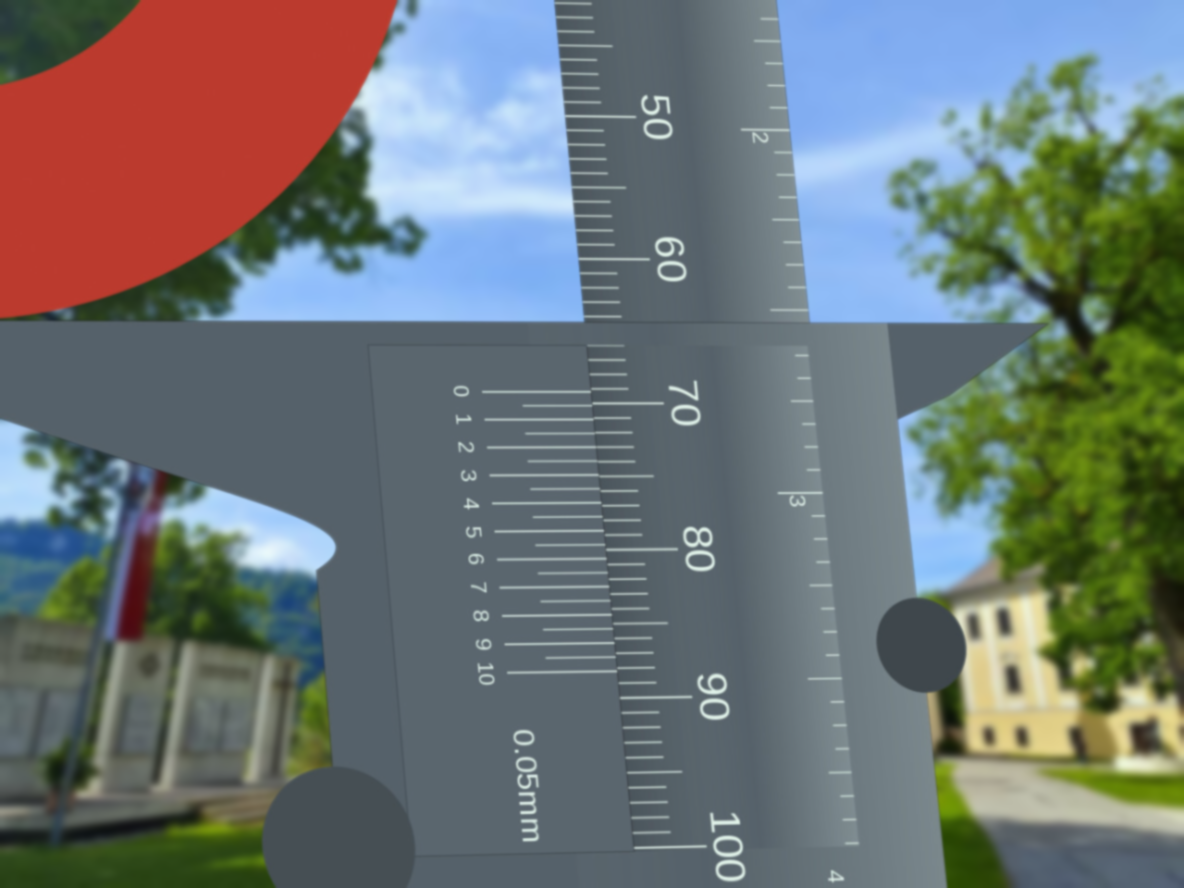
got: 69.2 mm
